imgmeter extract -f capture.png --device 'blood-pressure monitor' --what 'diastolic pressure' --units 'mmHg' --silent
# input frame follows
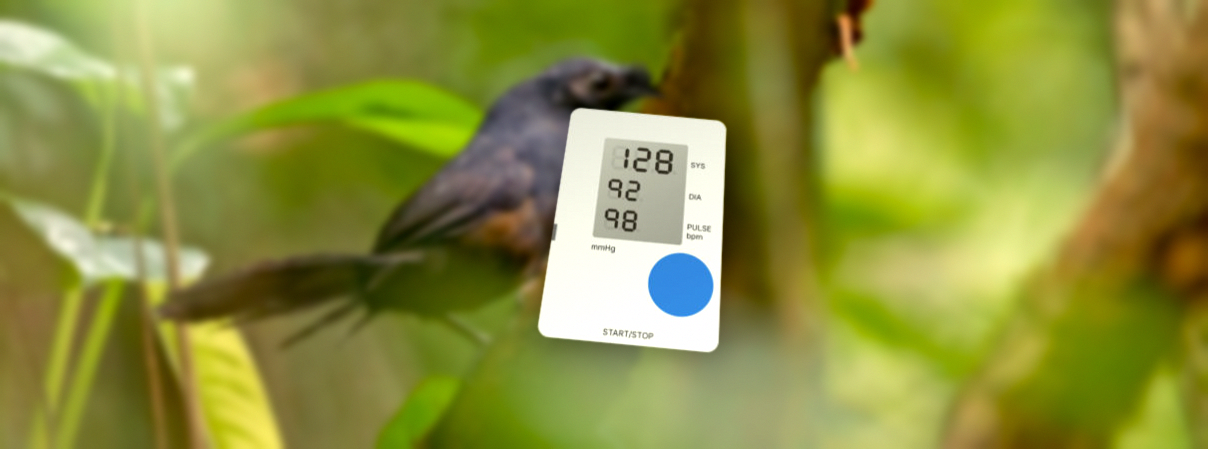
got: 92 mmHg
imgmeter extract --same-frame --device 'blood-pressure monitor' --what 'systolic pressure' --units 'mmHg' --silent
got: 128 mmHg
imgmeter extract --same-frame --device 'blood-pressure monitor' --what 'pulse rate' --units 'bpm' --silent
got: 98 bpm
